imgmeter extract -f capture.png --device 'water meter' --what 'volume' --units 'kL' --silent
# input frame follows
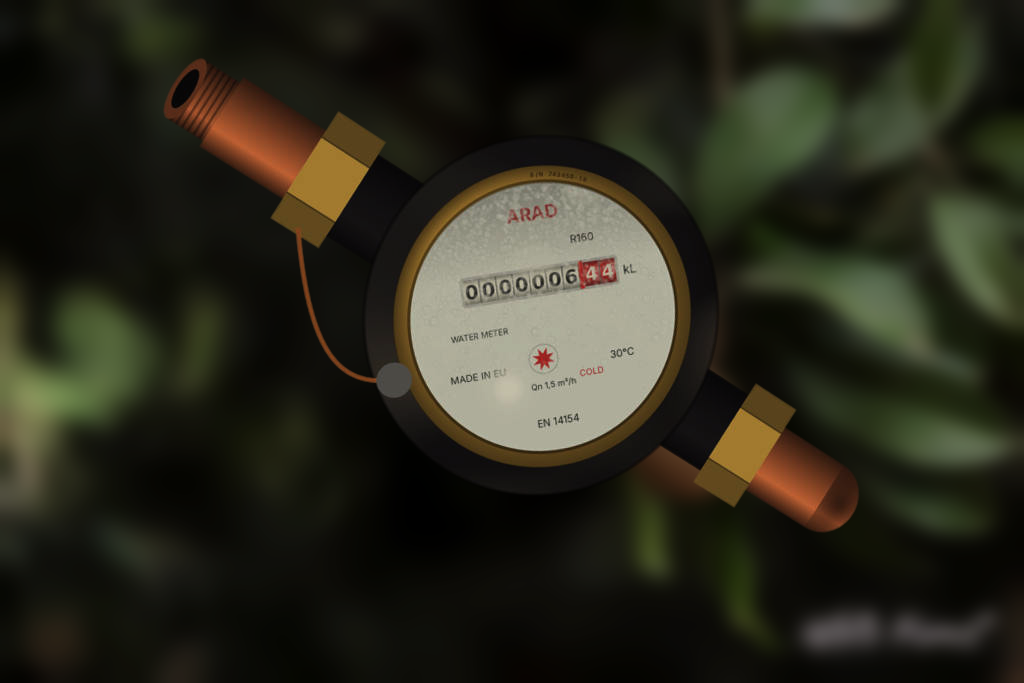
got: 6.44 kL
